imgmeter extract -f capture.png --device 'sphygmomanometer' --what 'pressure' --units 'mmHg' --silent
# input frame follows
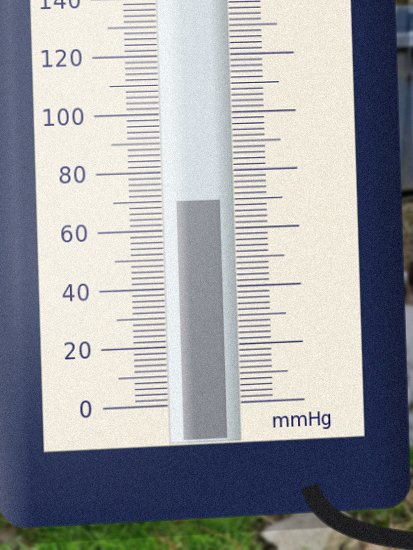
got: 70 mmHg
